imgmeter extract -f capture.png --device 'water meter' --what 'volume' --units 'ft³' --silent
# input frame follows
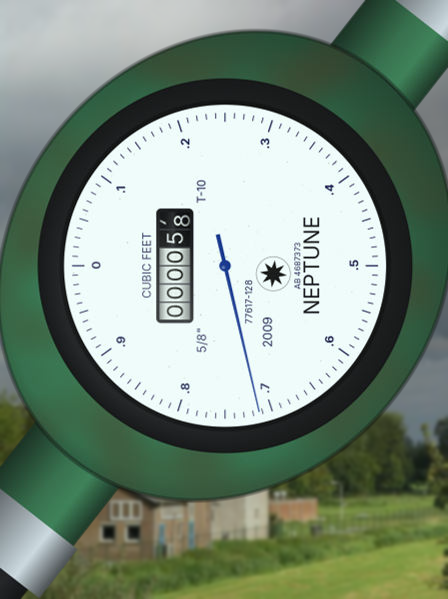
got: 57.71 ft³
